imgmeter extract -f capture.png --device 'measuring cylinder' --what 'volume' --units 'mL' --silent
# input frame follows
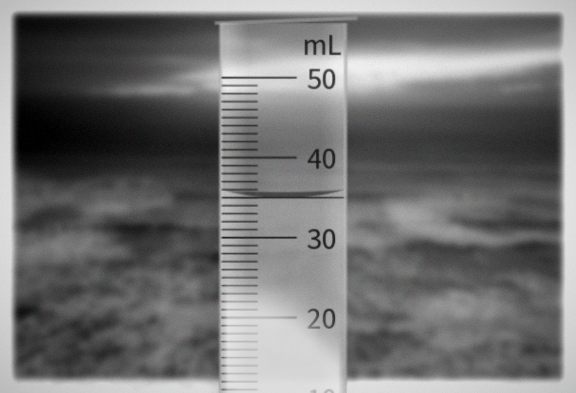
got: 35 mL
